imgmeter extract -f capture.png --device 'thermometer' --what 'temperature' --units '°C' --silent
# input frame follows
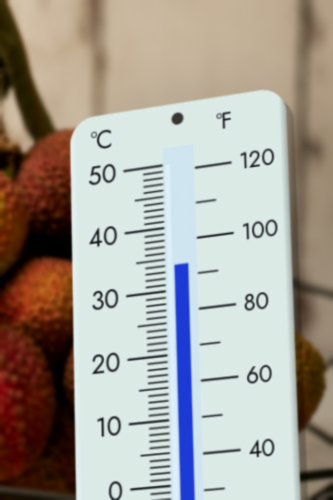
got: 34 °C
